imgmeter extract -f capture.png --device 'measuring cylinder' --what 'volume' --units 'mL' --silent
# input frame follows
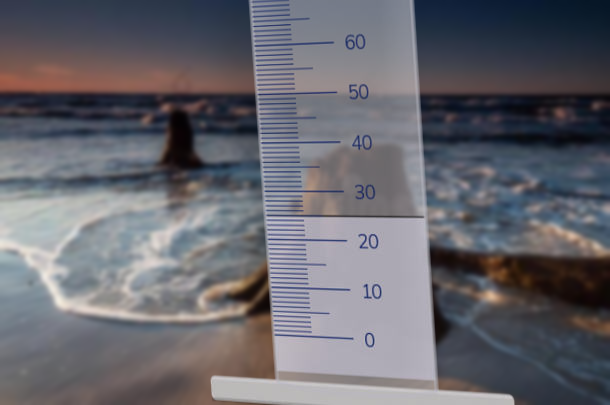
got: 25 mL
